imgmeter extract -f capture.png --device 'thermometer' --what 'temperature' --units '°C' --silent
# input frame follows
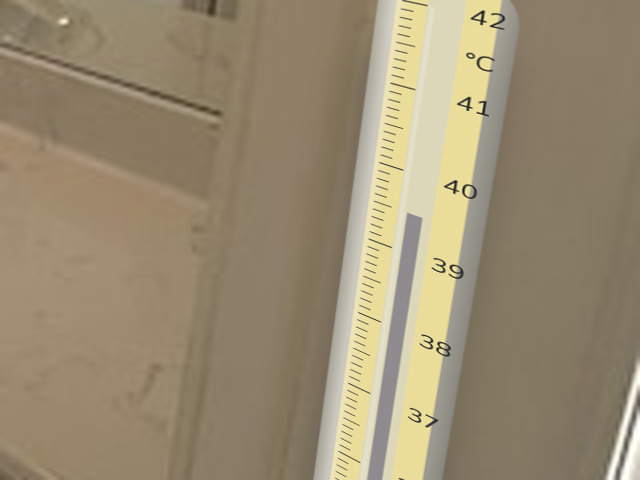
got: 39.5 °C
